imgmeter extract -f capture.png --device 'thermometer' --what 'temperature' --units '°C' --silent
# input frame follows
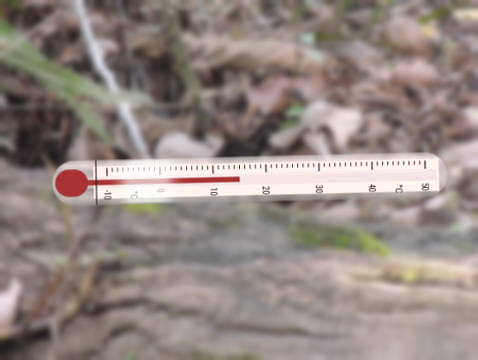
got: 15 °C
